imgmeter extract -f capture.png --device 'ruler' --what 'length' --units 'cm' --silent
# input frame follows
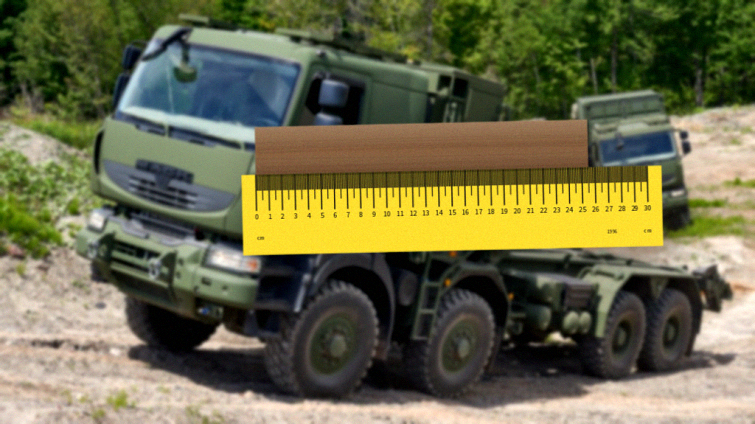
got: 25.5 cm
